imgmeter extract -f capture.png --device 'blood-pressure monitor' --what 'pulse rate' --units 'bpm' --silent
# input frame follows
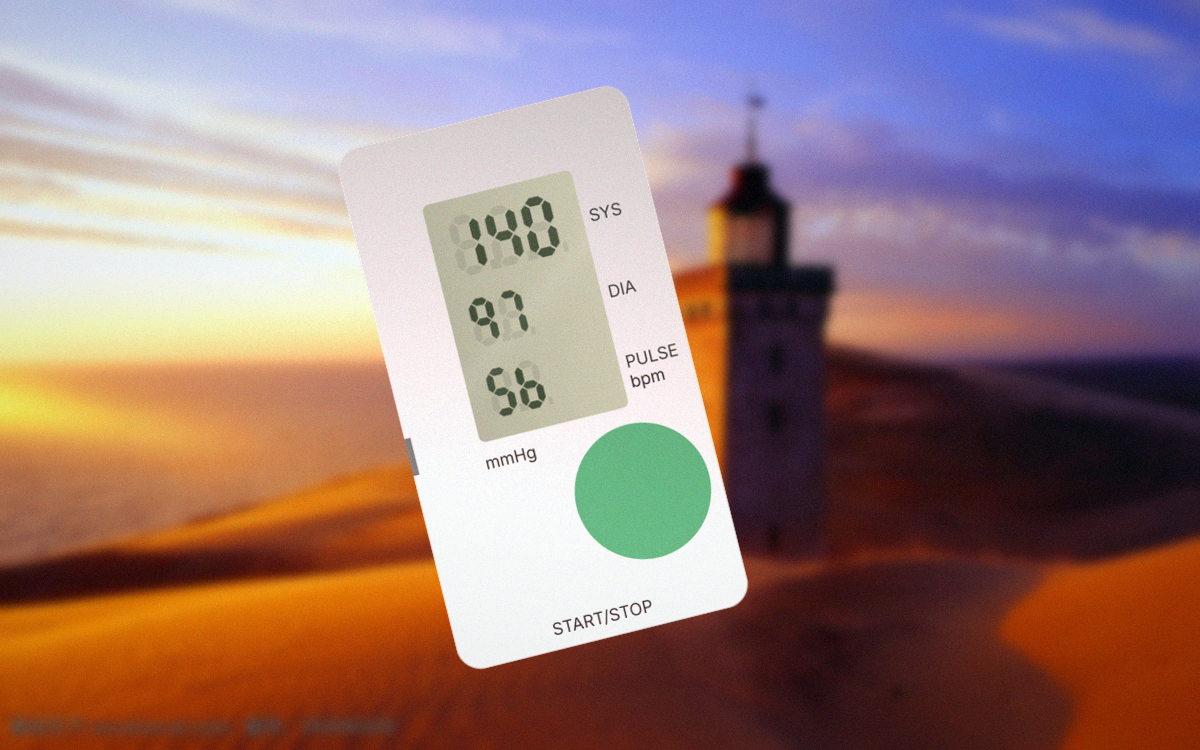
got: 56 bpm
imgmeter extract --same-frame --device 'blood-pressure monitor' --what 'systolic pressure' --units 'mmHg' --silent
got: 140 mmHg
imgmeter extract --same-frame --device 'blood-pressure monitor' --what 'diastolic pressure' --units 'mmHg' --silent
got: 97 mmHg
